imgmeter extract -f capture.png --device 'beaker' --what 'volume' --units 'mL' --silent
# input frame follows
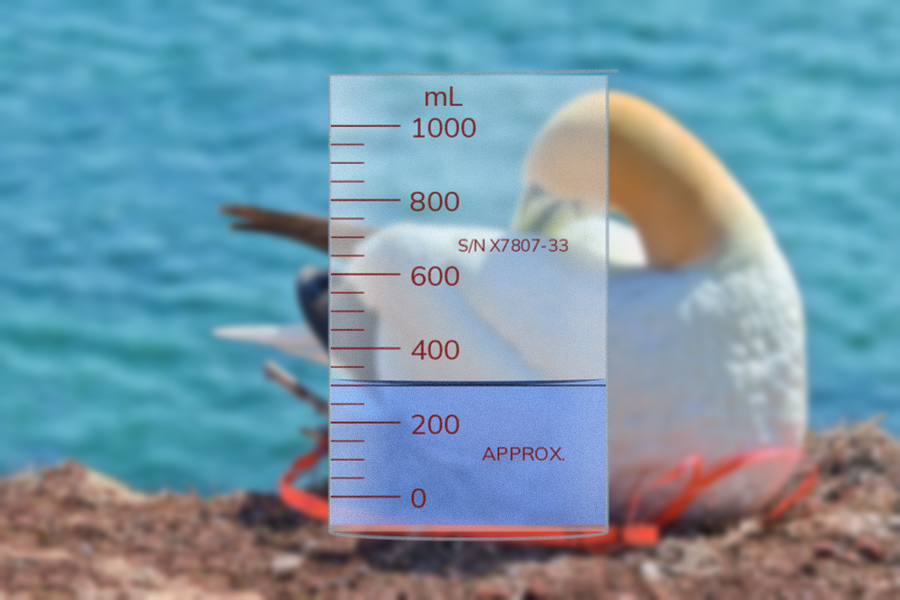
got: 300 mL
